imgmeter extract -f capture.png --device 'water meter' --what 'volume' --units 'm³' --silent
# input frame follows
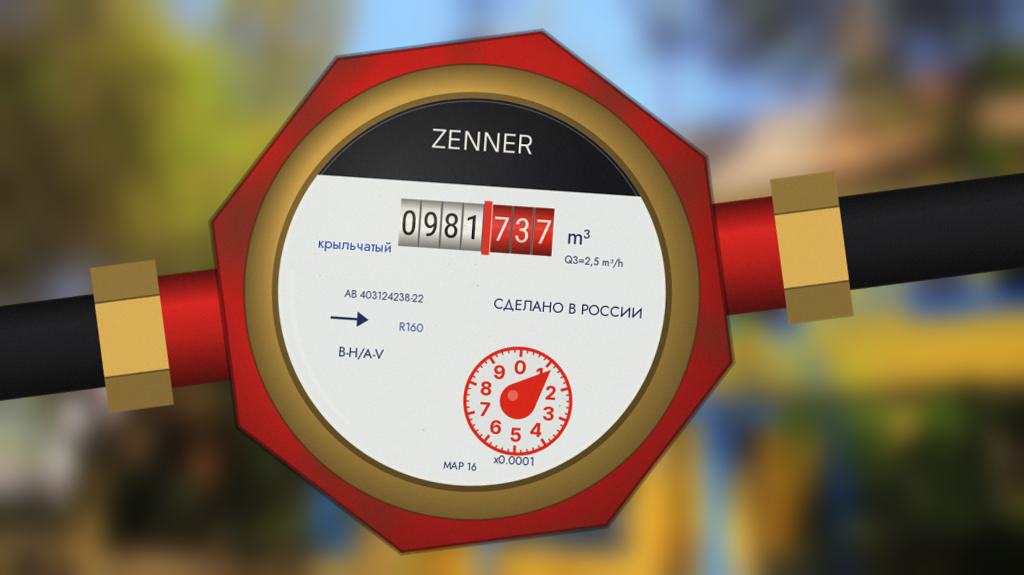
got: 981.7371 m³
